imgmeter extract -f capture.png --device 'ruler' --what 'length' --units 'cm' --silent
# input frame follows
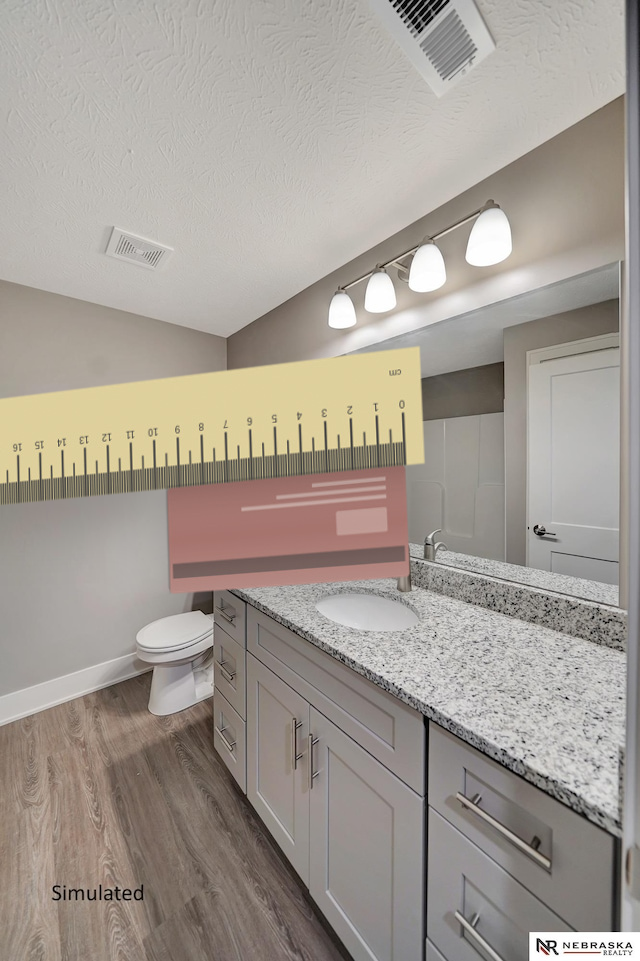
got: 9.5 cm
